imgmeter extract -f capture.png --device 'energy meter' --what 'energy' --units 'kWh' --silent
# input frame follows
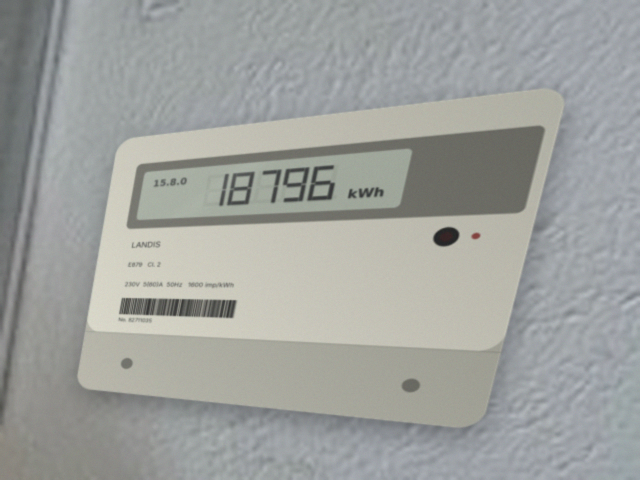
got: 18796 kWh
